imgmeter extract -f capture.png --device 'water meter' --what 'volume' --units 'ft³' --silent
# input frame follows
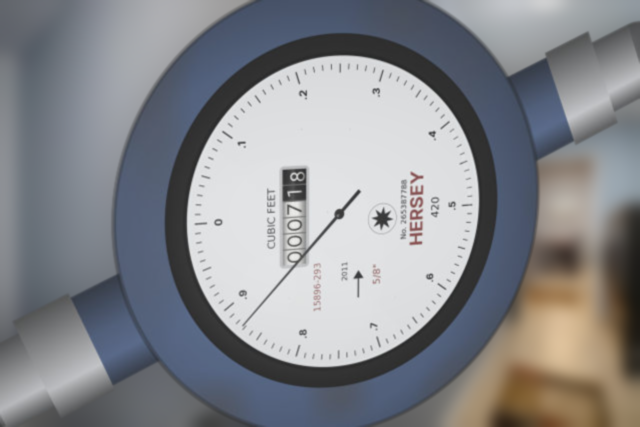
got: 717.87 ft³
